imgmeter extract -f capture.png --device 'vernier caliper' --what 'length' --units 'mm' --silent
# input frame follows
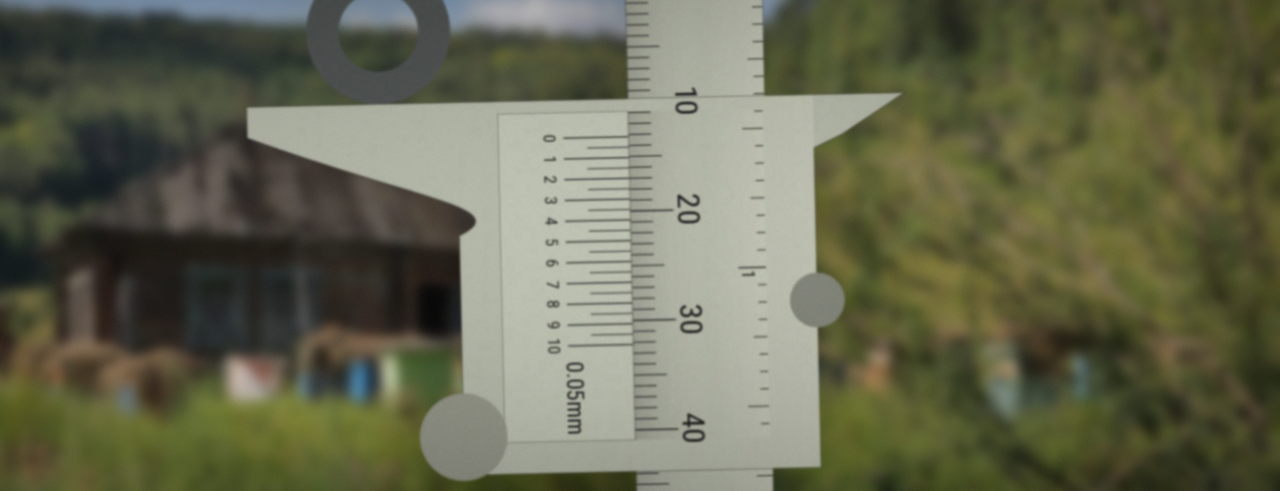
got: 13.2 mm
